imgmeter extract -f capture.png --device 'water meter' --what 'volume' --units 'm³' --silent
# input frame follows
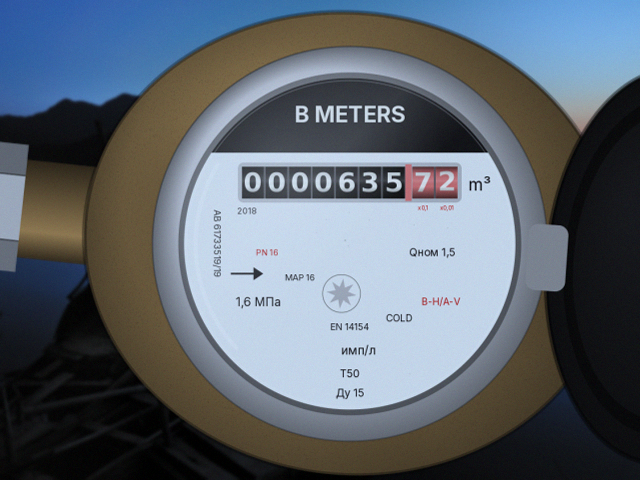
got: 635.72 m³
